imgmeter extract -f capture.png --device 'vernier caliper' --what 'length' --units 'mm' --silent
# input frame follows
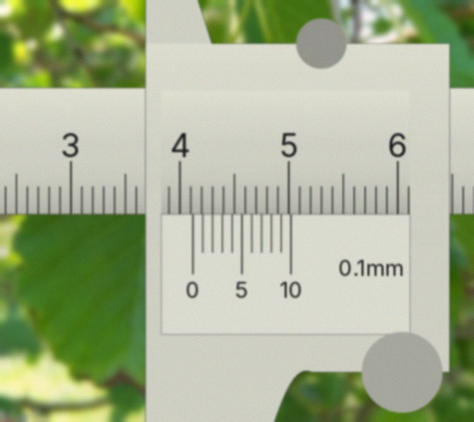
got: 41.2 mm
